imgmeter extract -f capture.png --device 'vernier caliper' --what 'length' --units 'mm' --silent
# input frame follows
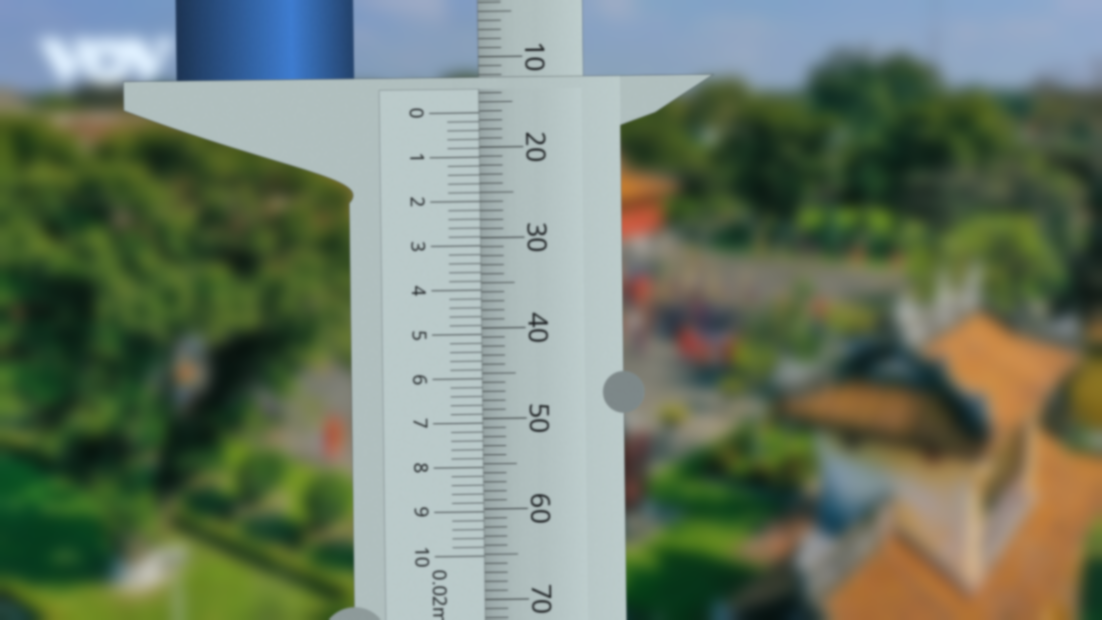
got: 16.2 mm
